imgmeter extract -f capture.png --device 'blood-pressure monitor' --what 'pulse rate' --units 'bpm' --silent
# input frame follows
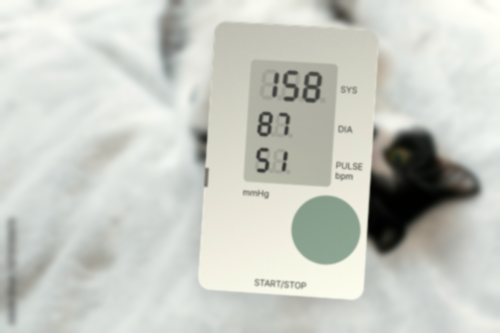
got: 51 bpm
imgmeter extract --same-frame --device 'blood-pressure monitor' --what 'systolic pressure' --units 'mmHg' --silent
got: 158 mmHg
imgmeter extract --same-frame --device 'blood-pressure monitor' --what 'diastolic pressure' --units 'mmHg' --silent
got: 87 mmHg
